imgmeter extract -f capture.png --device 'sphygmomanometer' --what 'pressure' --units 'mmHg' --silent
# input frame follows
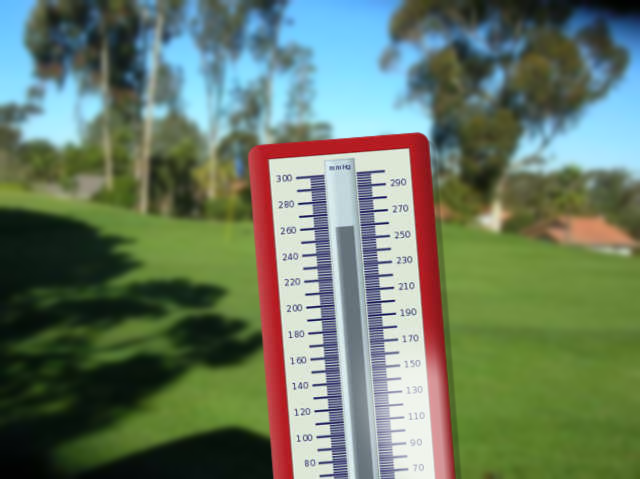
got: 260 mmHg
